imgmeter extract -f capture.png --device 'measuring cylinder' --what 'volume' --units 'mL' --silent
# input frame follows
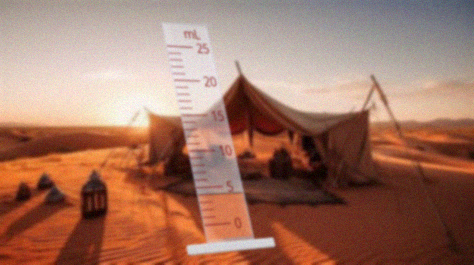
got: 4 mL
